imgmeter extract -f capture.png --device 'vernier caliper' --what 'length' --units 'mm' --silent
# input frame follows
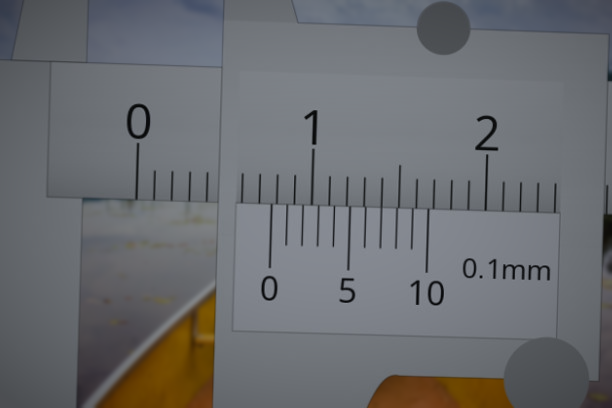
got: 7.7 mm
